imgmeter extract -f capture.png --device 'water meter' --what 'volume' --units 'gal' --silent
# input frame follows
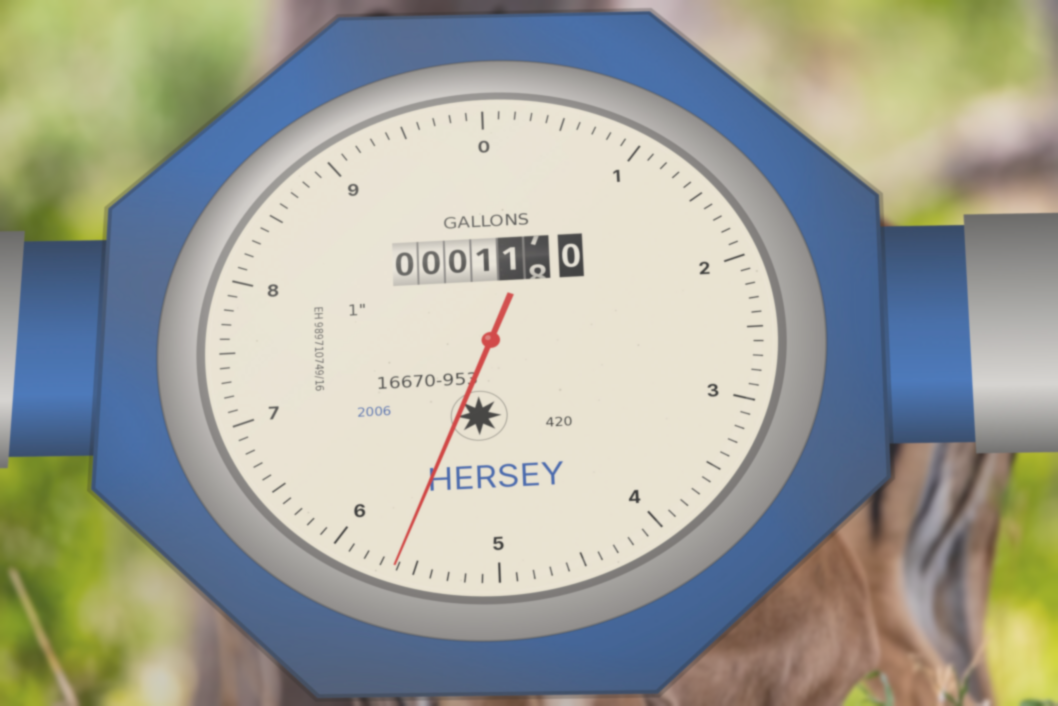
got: 1175.6 gal
